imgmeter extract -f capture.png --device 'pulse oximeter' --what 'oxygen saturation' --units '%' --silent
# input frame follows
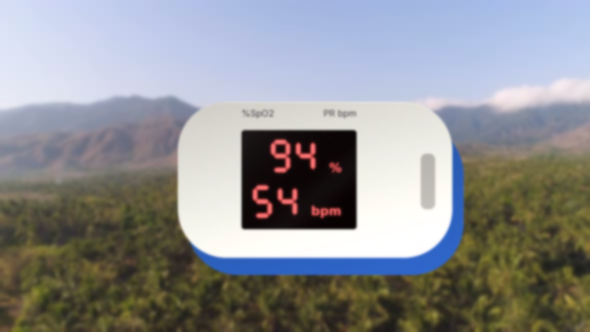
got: 94 %
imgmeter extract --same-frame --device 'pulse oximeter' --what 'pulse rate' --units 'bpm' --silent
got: 54 bpm
